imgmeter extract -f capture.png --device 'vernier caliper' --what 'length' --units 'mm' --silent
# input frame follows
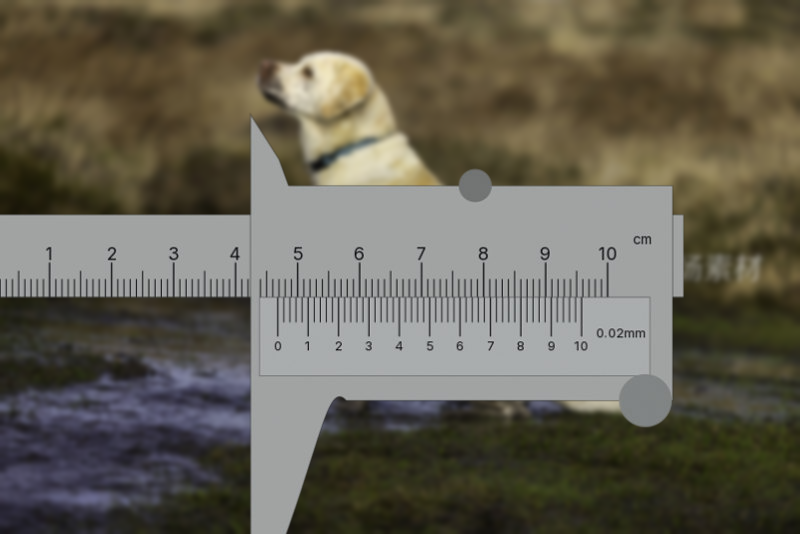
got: 46.8 mm
